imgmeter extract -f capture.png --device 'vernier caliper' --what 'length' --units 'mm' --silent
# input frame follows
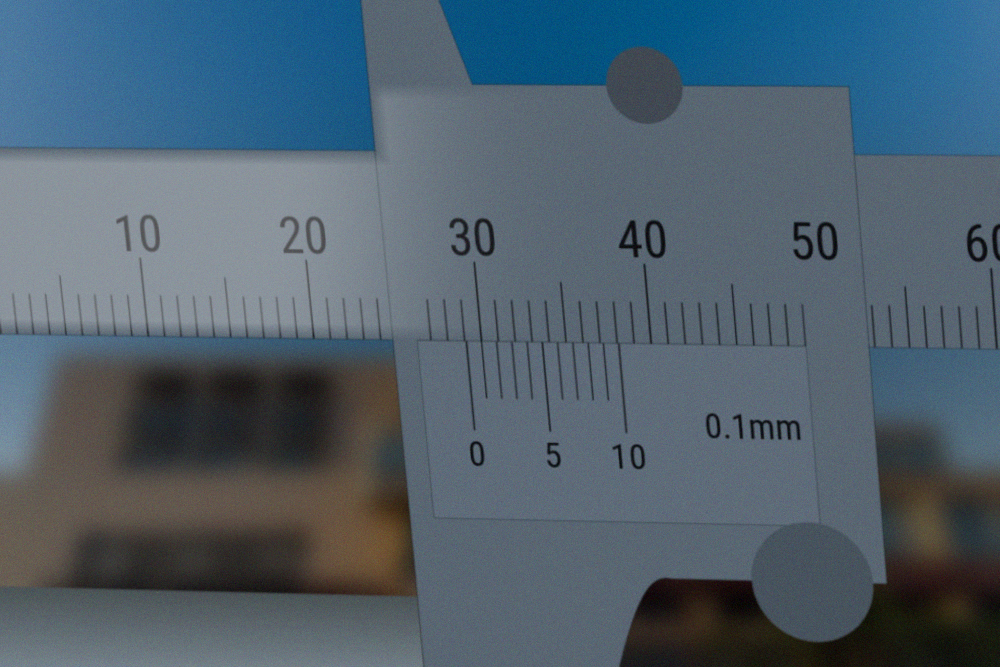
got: 29.1 mm
